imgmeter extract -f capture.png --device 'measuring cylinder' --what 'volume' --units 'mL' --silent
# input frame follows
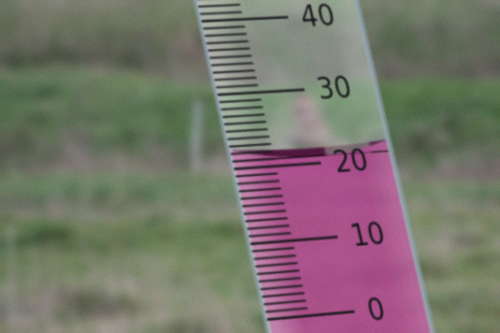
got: 21 mL
